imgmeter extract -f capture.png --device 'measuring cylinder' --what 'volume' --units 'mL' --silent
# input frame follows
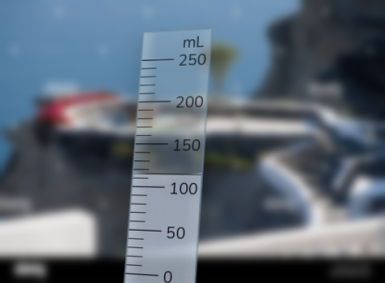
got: 115 mL
